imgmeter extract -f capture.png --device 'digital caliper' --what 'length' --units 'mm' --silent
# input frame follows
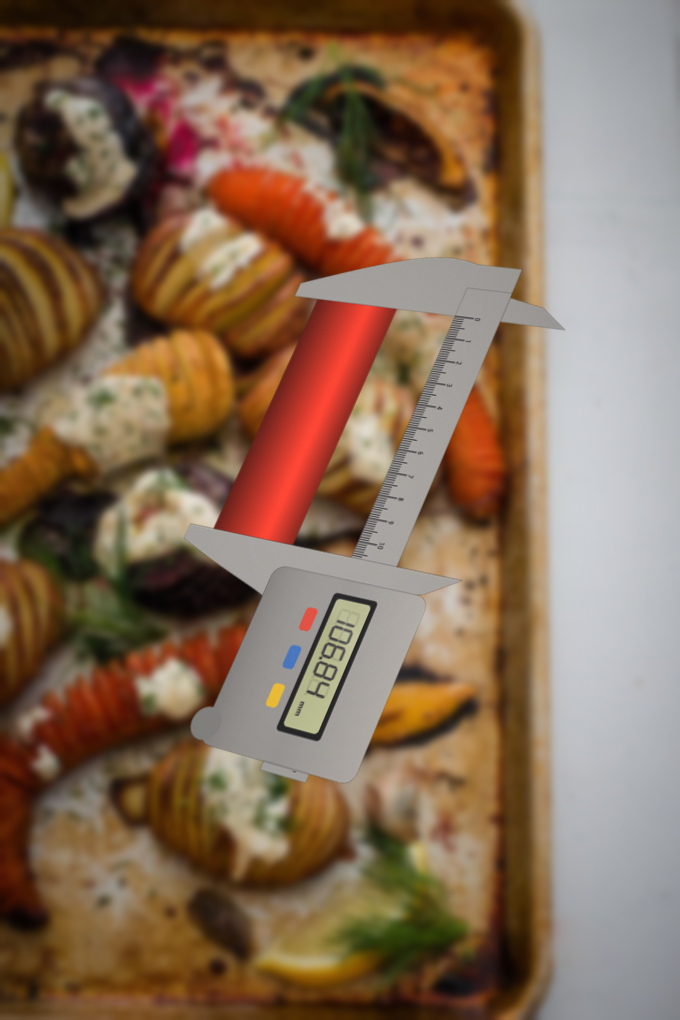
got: 106.84 mm
